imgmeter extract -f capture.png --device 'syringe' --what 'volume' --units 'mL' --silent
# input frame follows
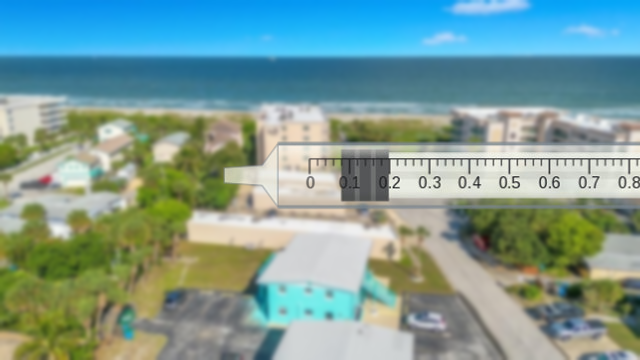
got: 0.08 mL
